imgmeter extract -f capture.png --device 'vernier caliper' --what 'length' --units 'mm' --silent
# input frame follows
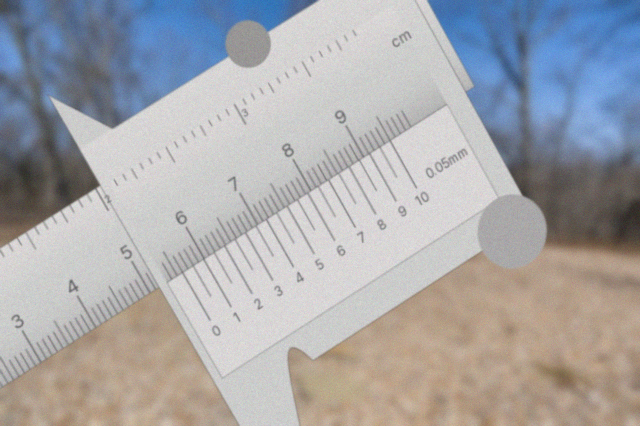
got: 56.0 mm
